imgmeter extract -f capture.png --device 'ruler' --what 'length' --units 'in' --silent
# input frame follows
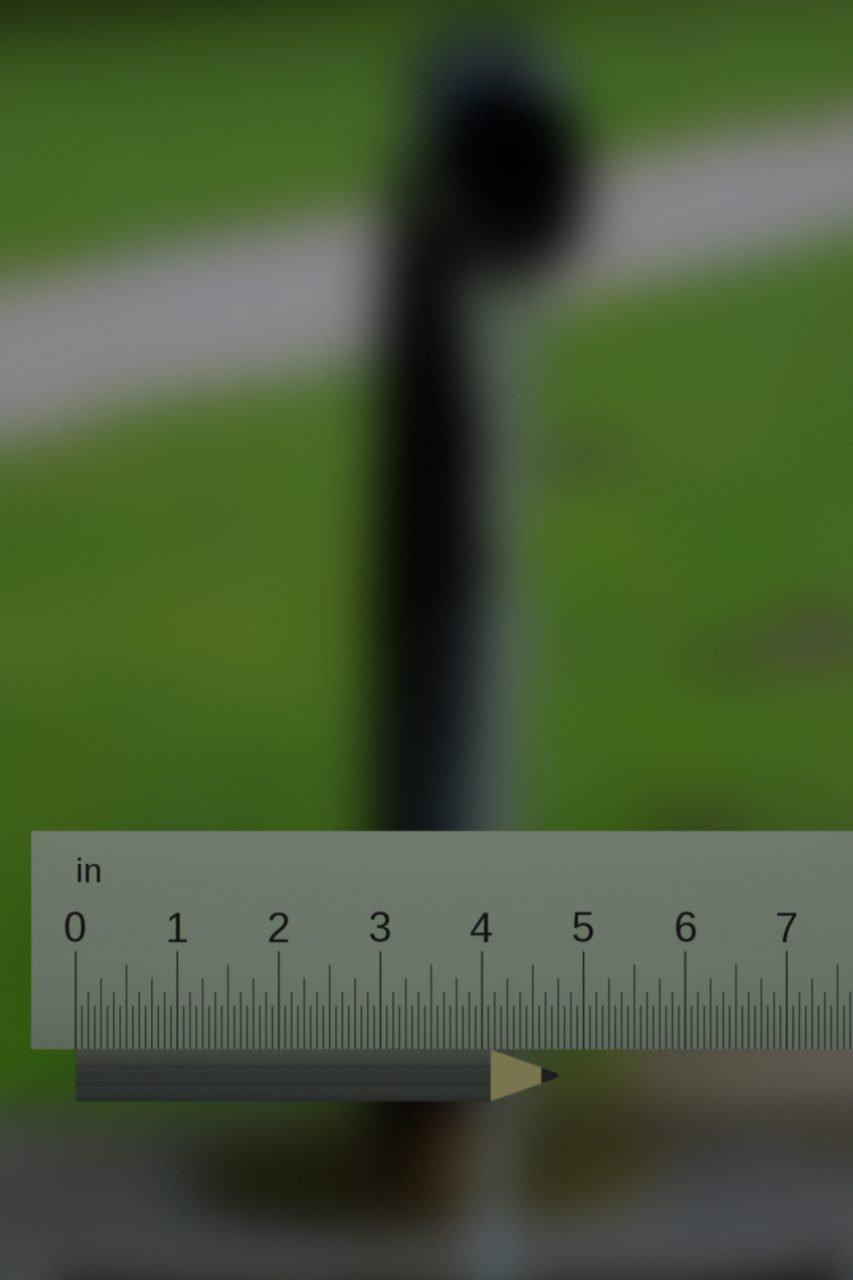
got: 4.75 in
